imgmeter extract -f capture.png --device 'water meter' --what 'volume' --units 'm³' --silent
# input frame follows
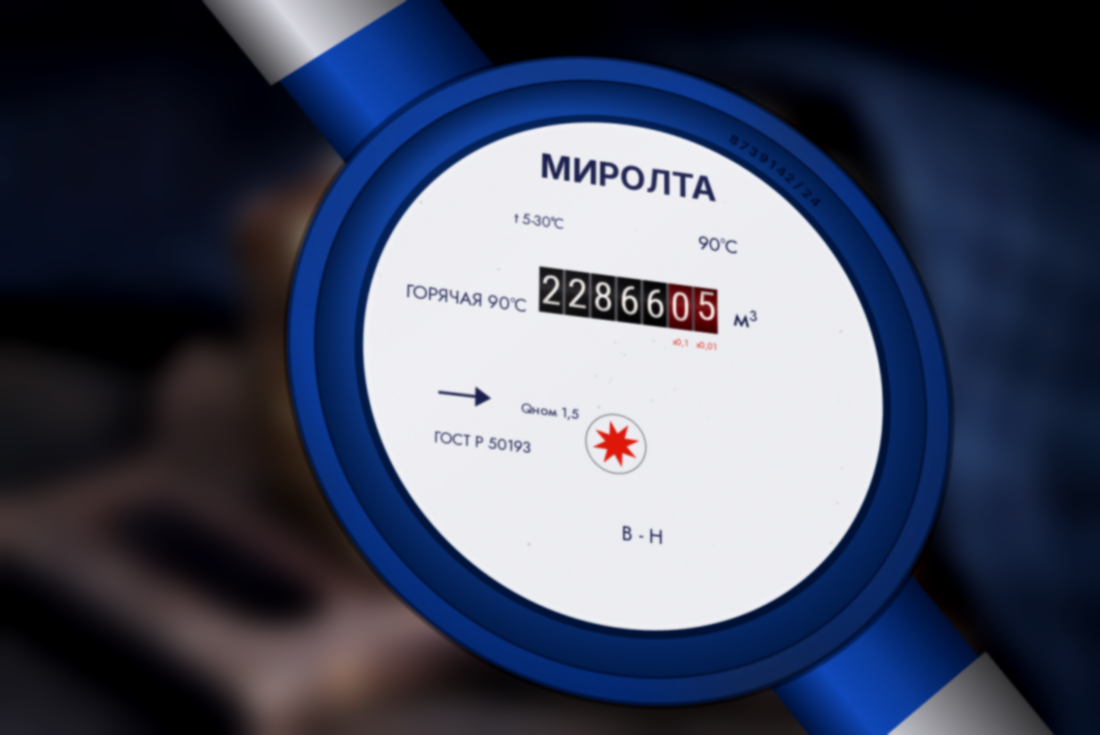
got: 22866.05 m³
